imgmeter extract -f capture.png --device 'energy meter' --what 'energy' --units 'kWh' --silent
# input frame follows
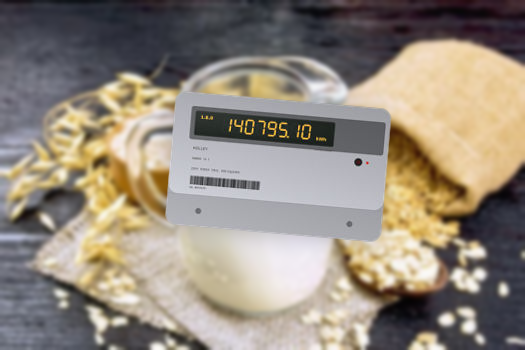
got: 140795.10 kWh
